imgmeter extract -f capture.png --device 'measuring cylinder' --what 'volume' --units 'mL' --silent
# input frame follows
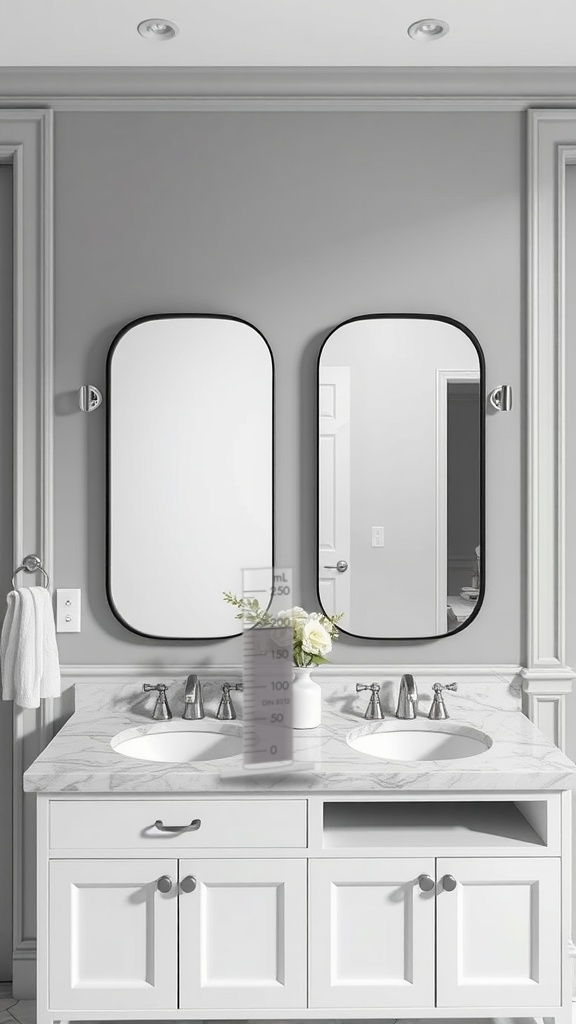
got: 190 mL
